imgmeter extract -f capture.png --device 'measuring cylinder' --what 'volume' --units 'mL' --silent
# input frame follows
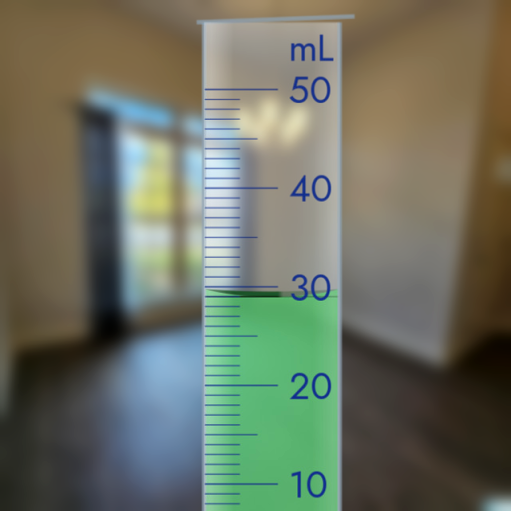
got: 29 mL
